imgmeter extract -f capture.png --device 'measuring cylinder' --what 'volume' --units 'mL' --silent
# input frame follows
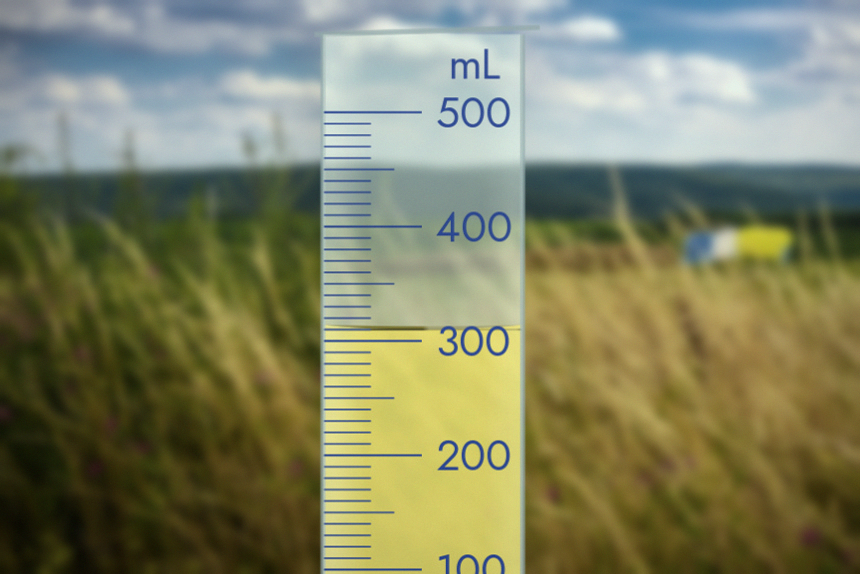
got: 310 mL
